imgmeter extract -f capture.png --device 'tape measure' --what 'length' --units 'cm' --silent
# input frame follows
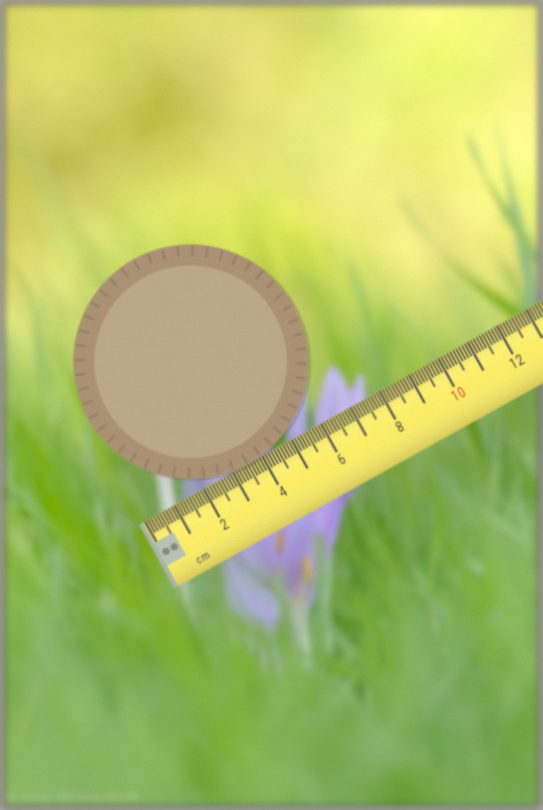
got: 7 cm
